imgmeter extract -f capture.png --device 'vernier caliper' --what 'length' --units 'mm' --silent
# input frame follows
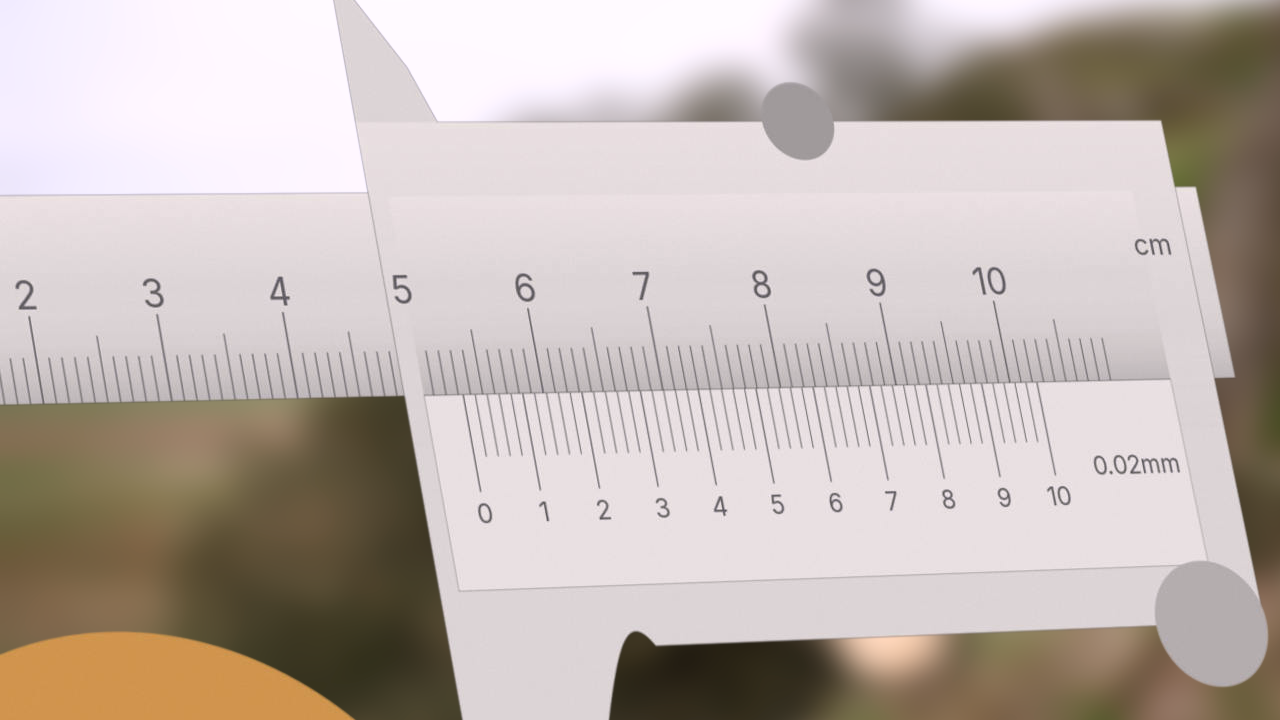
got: 53.4 mm
